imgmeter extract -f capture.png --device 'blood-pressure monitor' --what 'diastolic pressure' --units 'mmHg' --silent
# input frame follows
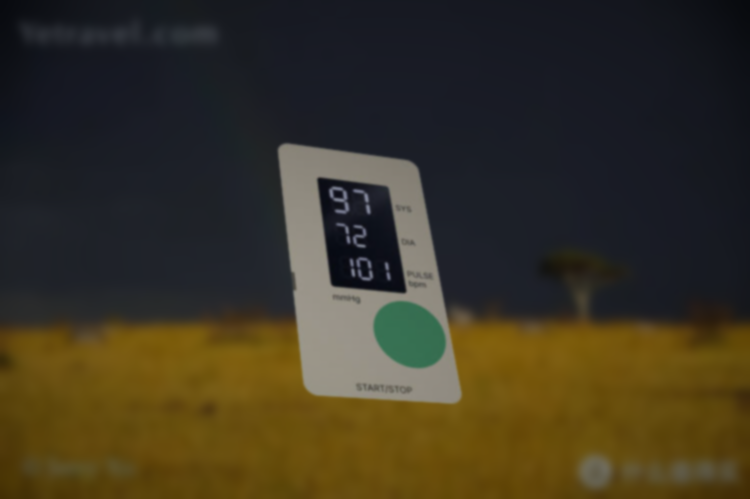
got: 72 mmHg
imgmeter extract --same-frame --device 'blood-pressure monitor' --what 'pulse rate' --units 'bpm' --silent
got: 101 bpm
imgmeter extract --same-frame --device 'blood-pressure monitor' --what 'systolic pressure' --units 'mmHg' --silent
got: 97 mmHg
